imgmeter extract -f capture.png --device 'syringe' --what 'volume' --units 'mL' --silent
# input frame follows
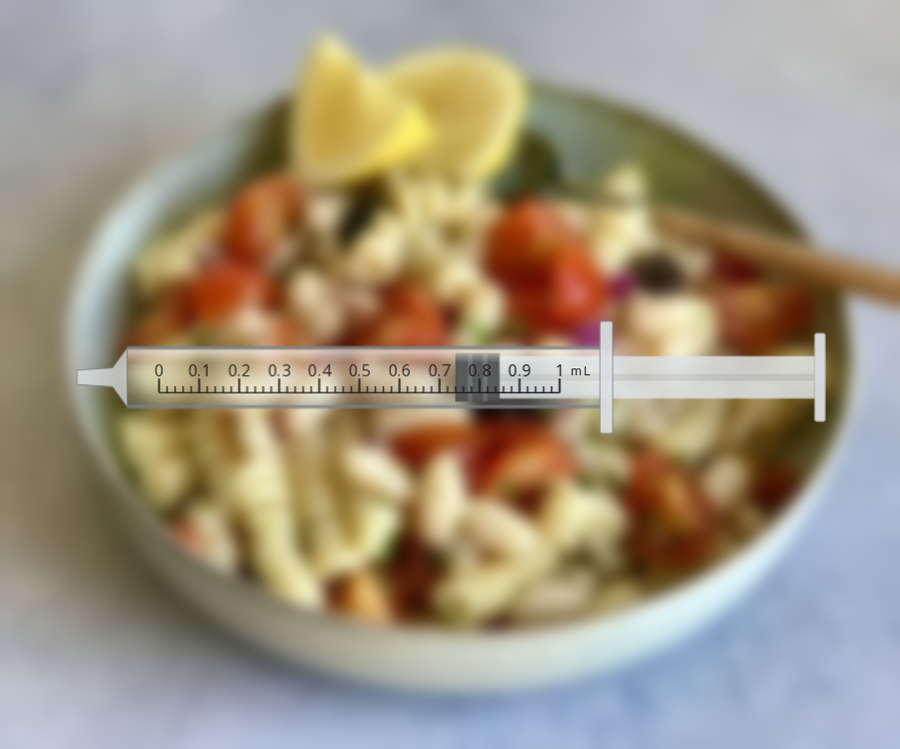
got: 0.74 mL
